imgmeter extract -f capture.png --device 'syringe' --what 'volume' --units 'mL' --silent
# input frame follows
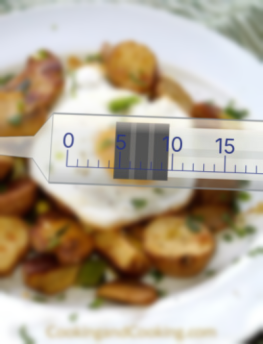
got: 4.5 mL
